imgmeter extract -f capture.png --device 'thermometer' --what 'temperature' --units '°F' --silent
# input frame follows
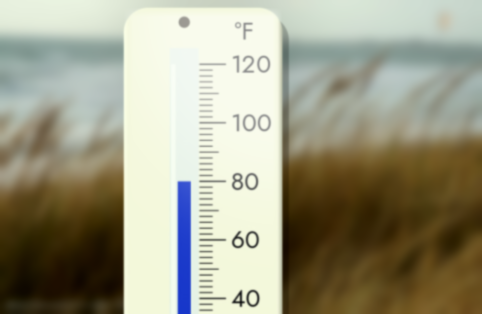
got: 80 °F
